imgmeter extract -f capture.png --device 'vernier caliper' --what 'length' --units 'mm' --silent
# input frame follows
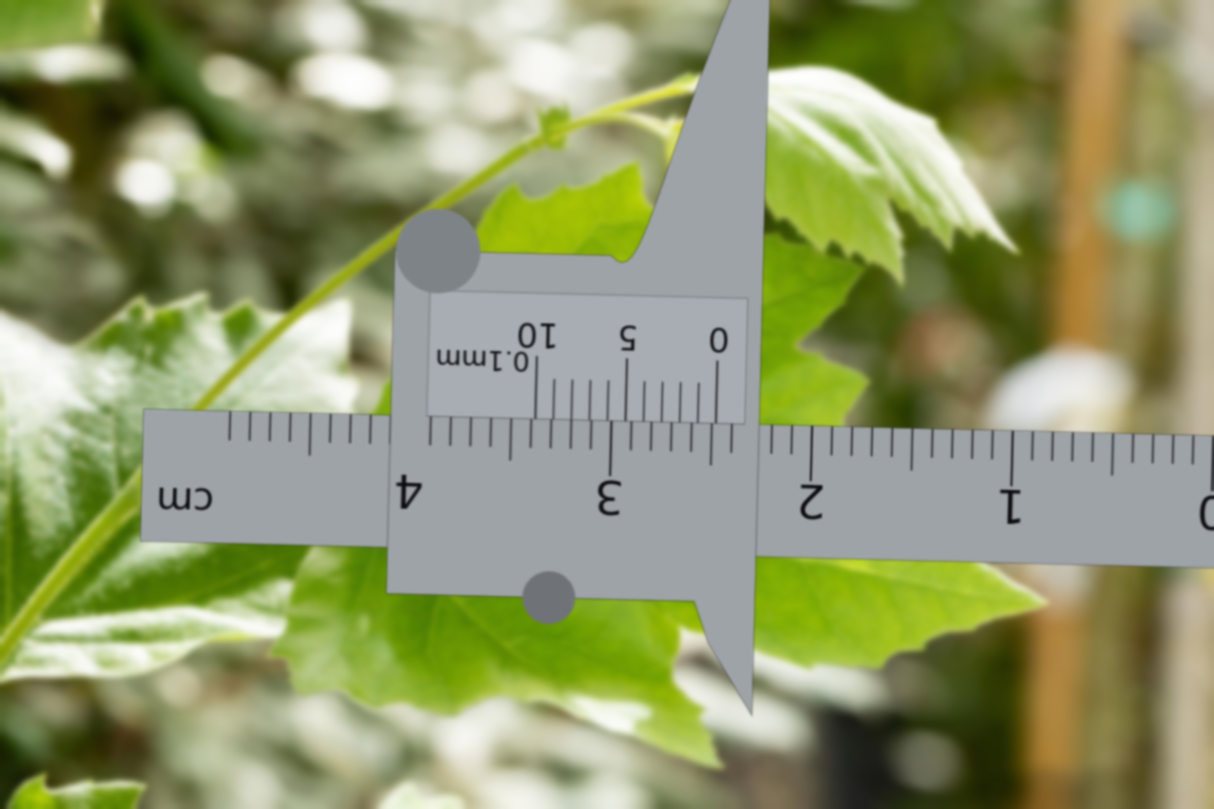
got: 24.8 mm
